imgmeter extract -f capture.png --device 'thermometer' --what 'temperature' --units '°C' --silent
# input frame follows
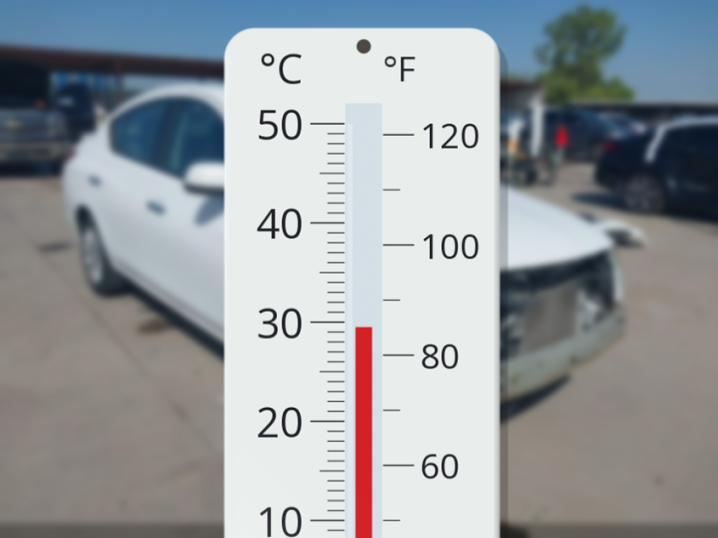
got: 29.5 °C
